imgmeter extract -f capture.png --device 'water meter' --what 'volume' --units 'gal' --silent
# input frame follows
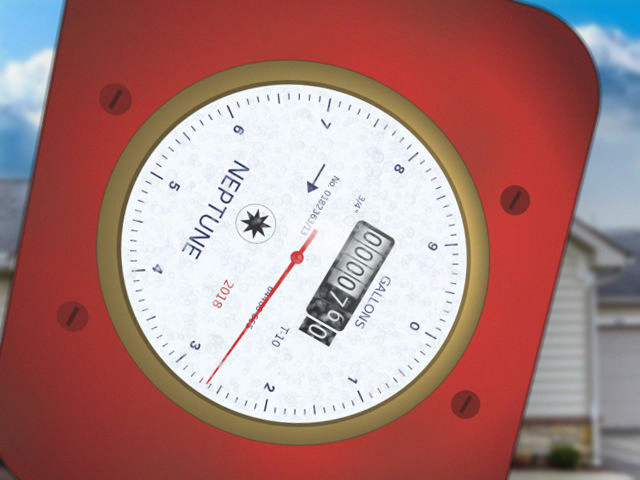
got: 762.6 gal
